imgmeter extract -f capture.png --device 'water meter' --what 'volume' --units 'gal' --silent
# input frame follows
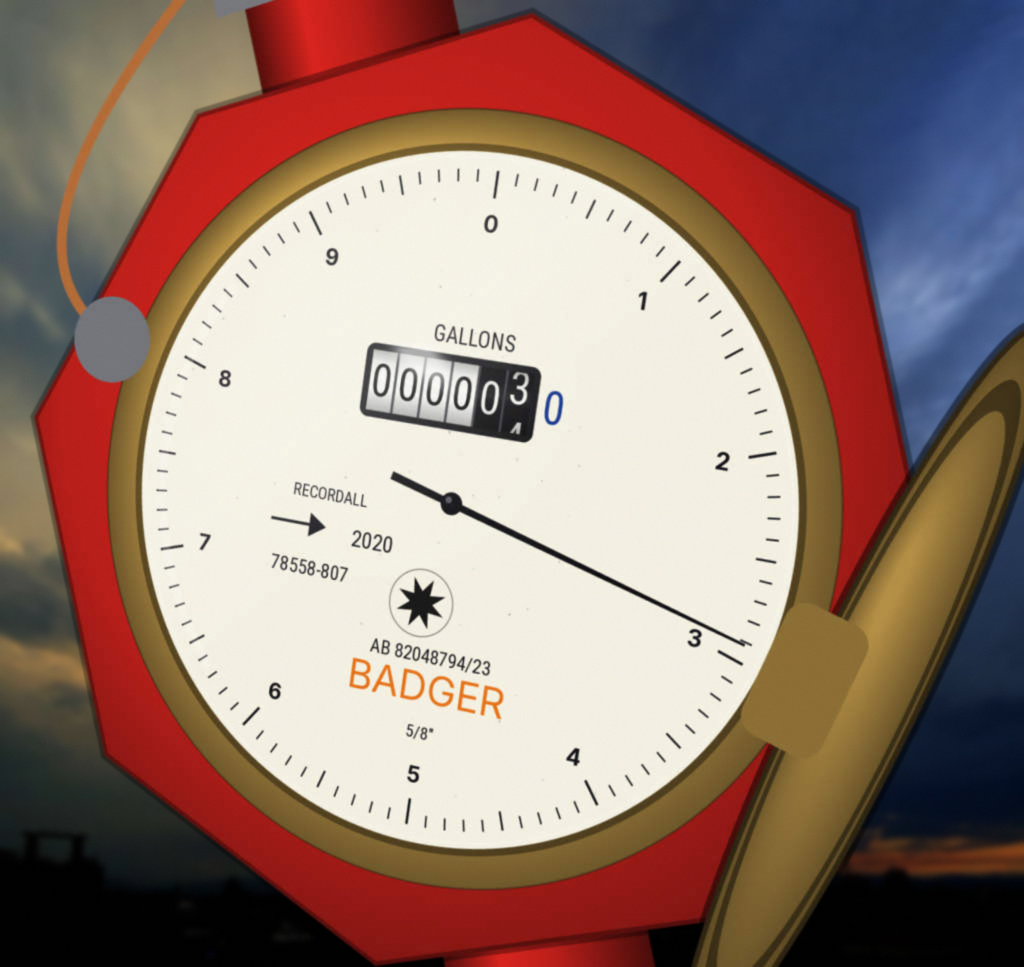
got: 32.9 gal
